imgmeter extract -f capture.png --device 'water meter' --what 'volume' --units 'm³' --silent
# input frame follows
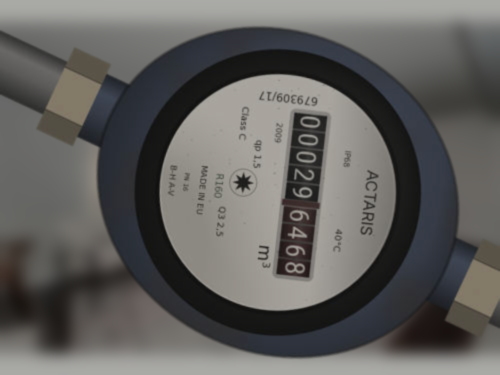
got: 29.6468 m³
